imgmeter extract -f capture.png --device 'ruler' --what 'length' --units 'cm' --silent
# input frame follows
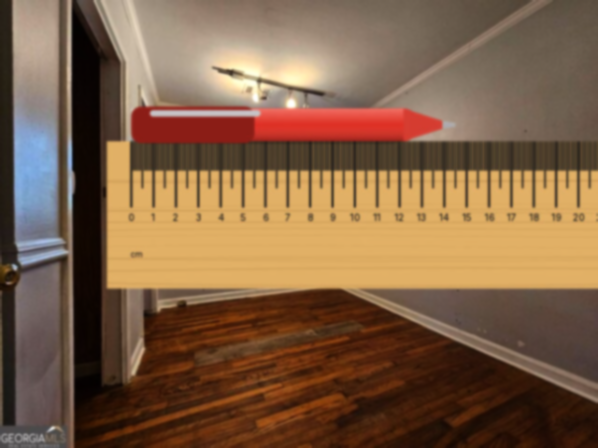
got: 14.5 cm
